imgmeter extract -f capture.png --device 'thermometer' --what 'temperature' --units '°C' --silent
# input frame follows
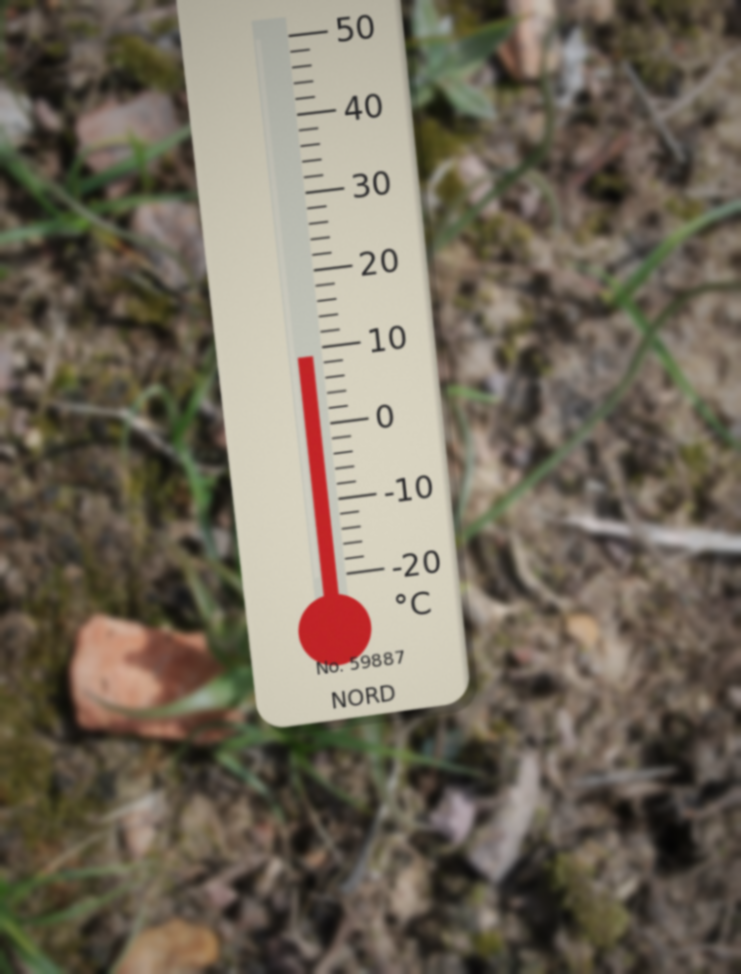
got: 9 °C
